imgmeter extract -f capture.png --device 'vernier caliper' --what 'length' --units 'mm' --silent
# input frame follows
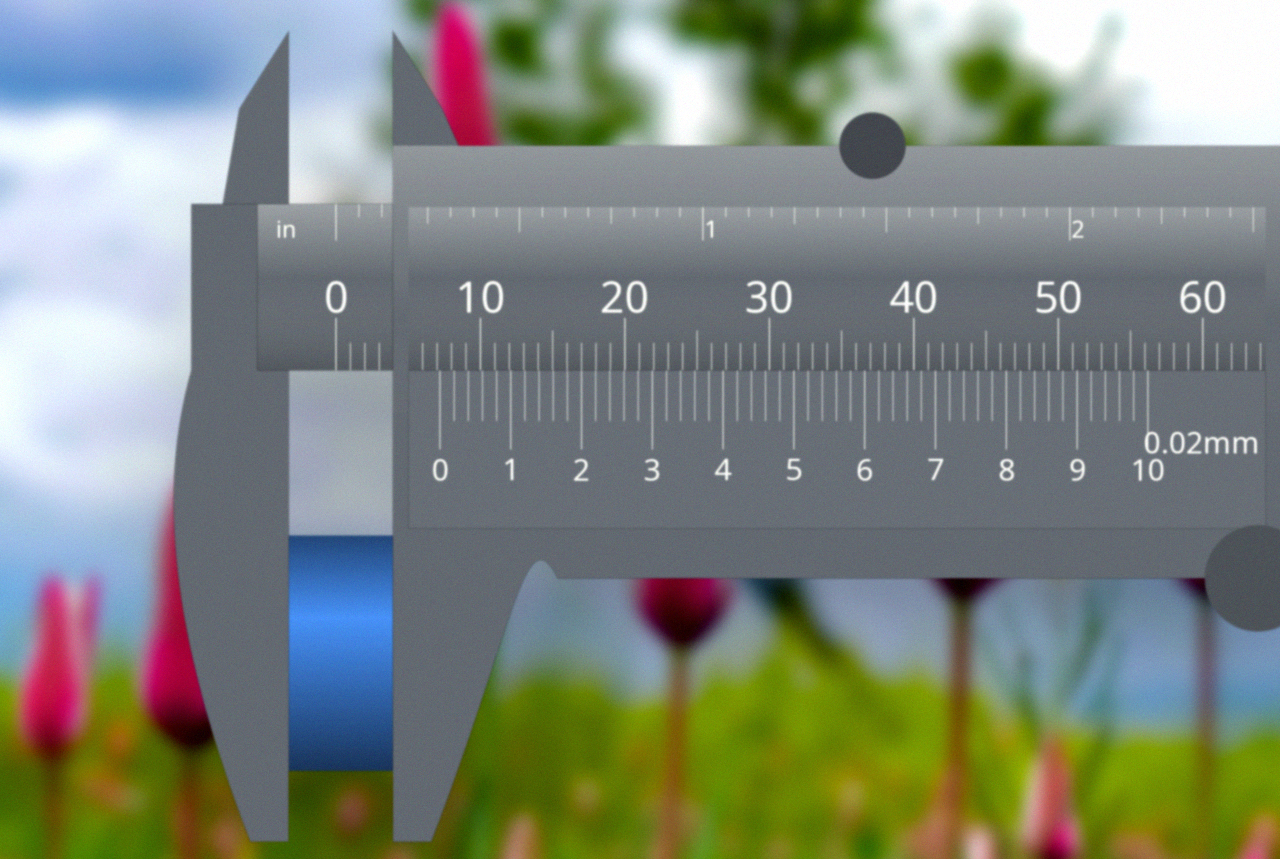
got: 7.2 mm
